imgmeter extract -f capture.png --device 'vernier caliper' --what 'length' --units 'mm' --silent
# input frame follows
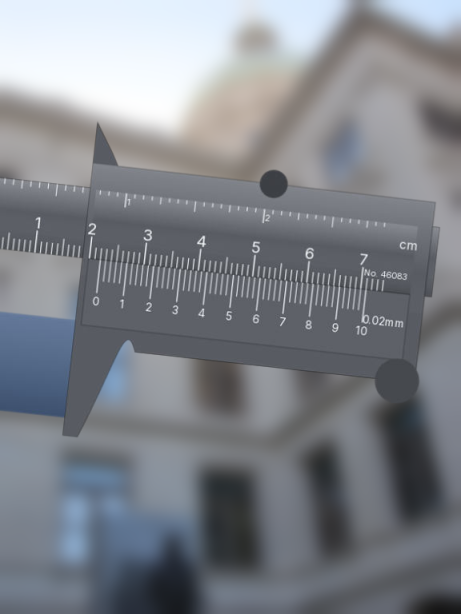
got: 22.0 mm
